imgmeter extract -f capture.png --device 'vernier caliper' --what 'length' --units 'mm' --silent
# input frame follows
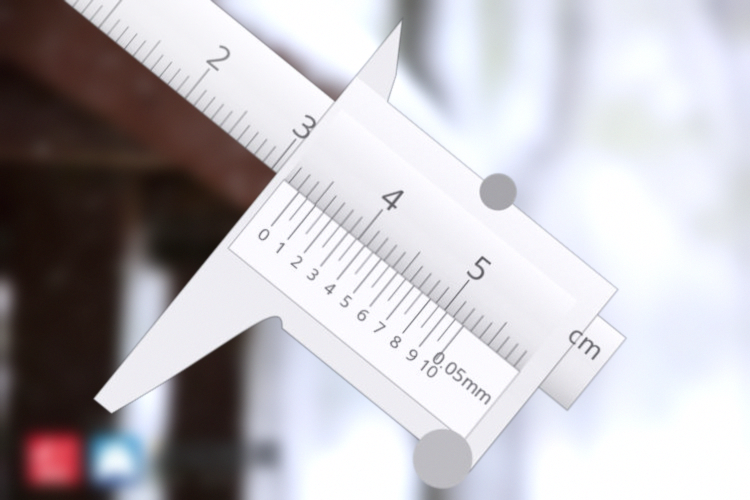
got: 33.2 mm
